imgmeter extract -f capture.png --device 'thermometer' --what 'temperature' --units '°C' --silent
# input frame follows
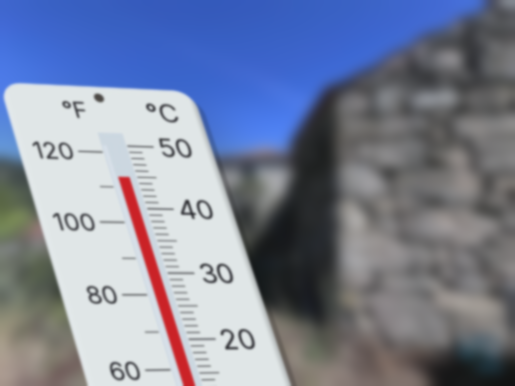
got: 45 °C
